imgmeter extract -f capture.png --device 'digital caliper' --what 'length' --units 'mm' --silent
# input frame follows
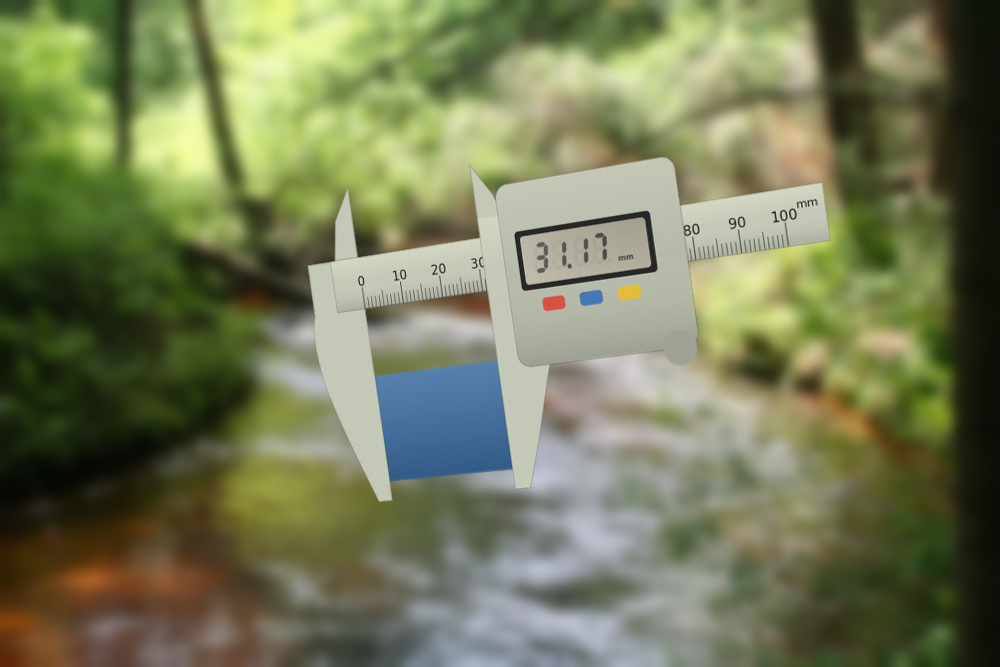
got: 31.17 mm
